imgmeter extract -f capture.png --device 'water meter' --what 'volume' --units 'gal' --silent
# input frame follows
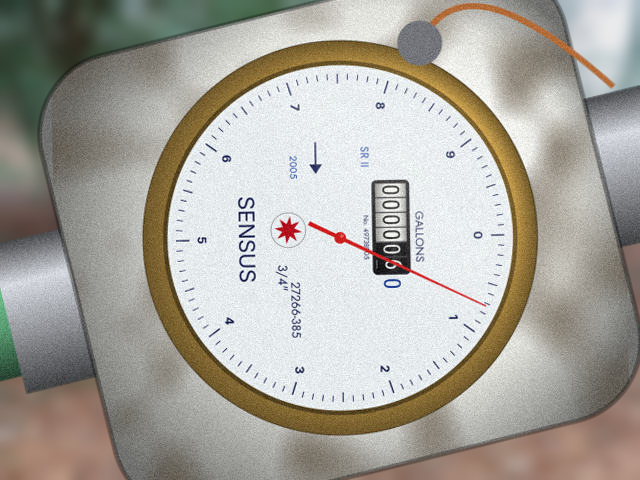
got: 60.7 gal
